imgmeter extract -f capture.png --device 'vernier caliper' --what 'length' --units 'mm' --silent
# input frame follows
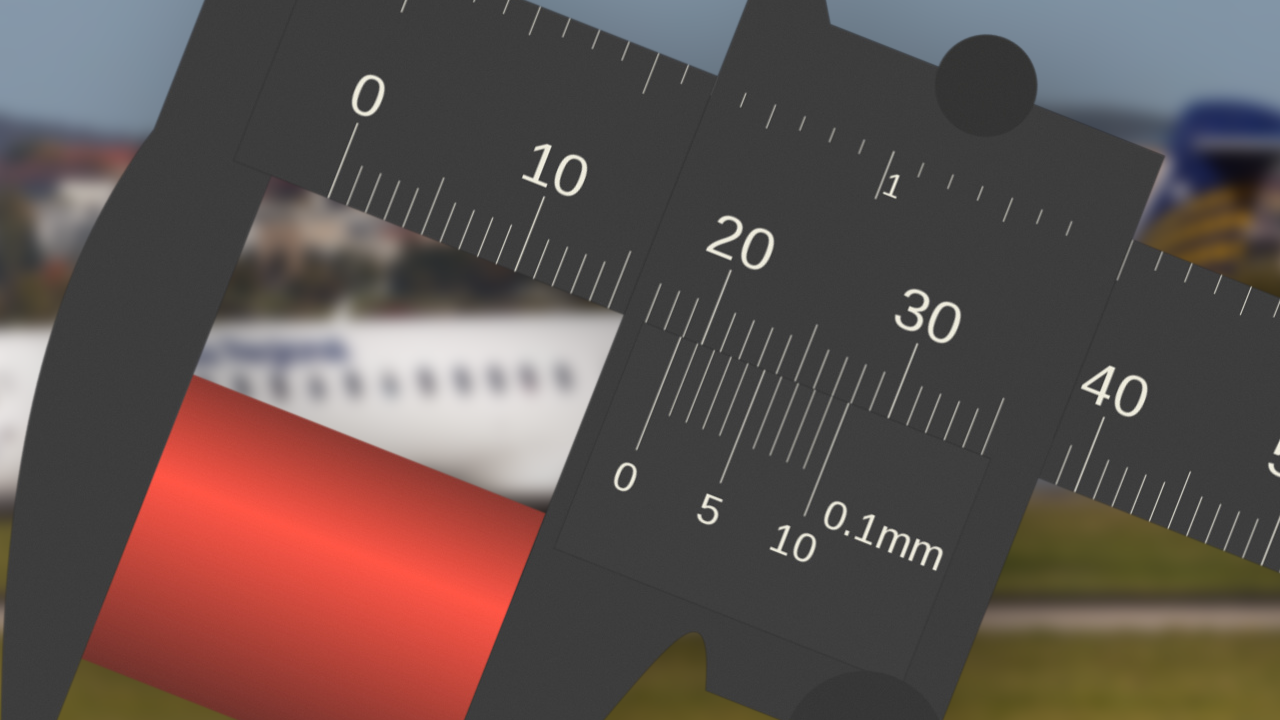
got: 18.9 mm
